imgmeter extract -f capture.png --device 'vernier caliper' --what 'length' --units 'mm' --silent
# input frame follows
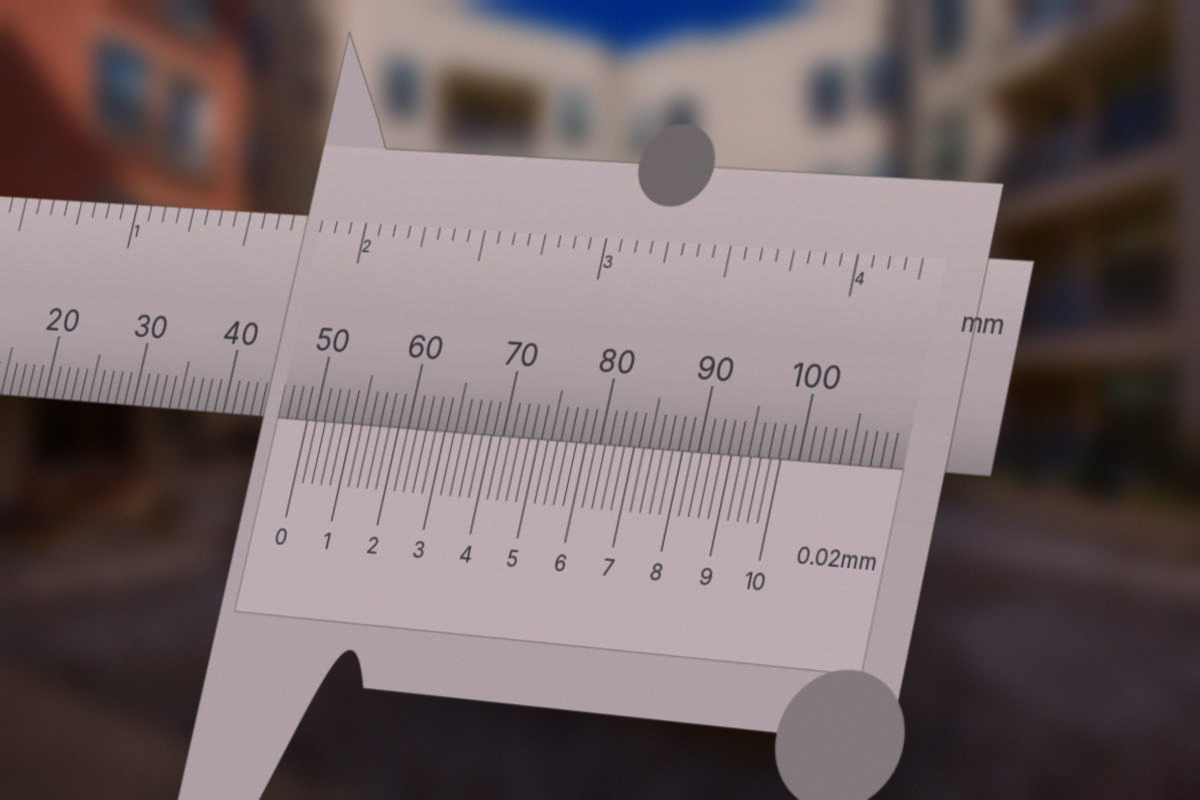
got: 49.2 mm
